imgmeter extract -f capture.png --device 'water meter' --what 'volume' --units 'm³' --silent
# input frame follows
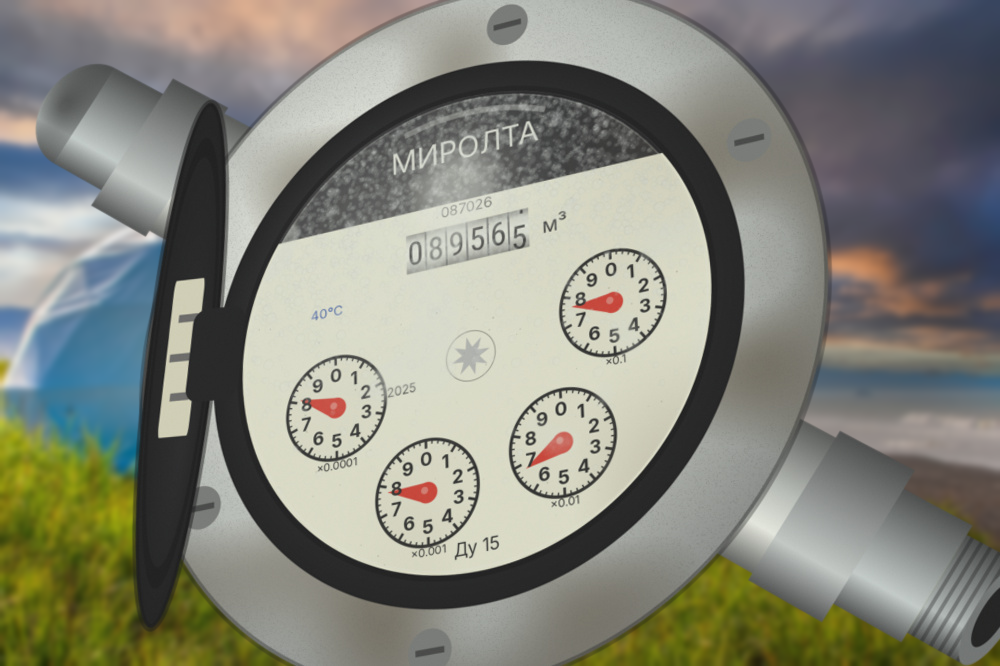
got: 89564.7678 m³
